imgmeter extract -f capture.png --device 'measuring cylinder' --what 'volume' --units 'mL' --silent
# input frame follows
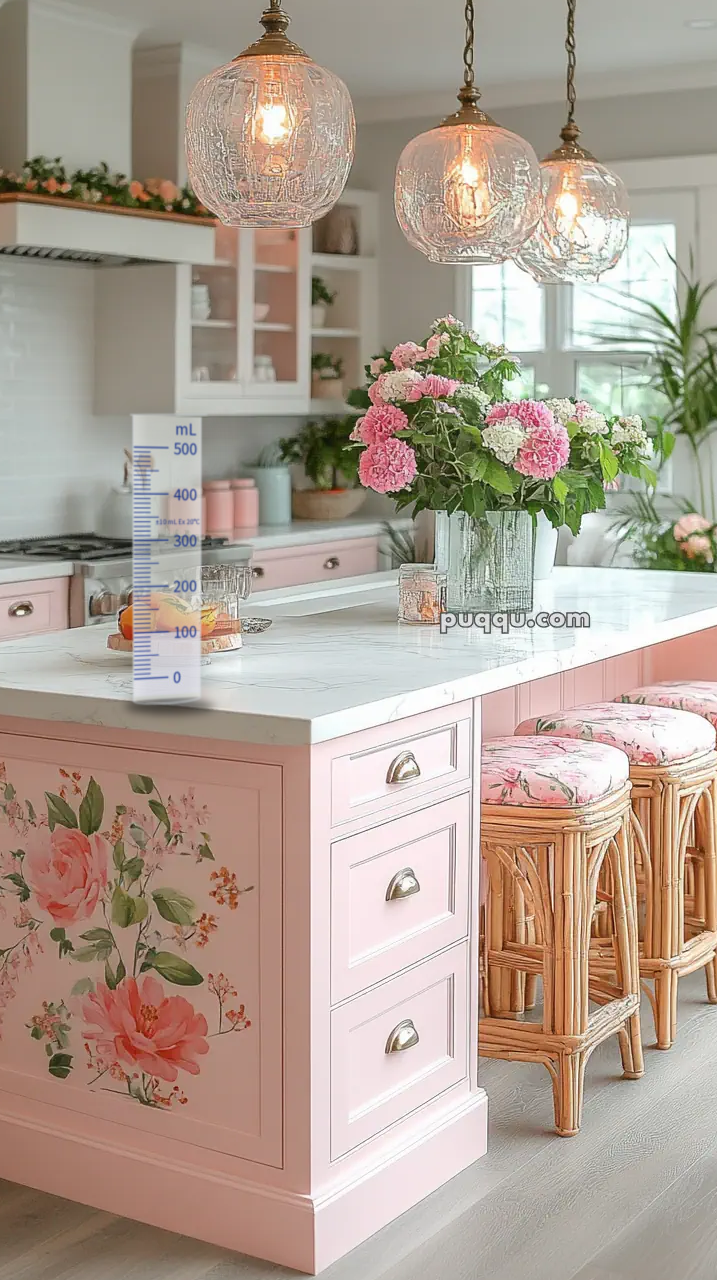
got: 100 mL
